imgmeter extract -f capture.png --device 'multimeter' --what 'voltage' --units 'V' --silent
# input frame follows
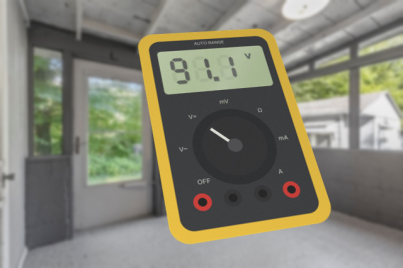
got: 91.1 V
